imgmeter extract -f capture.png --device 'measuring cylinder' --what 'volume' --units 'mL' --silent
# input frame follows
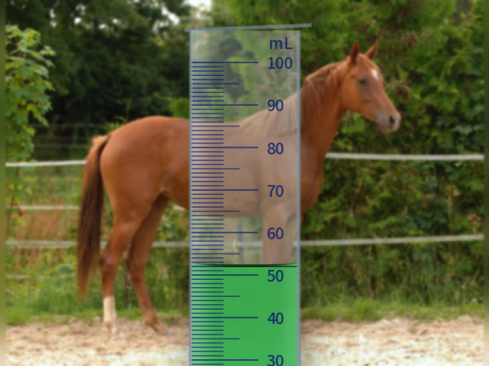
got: 52 mL
